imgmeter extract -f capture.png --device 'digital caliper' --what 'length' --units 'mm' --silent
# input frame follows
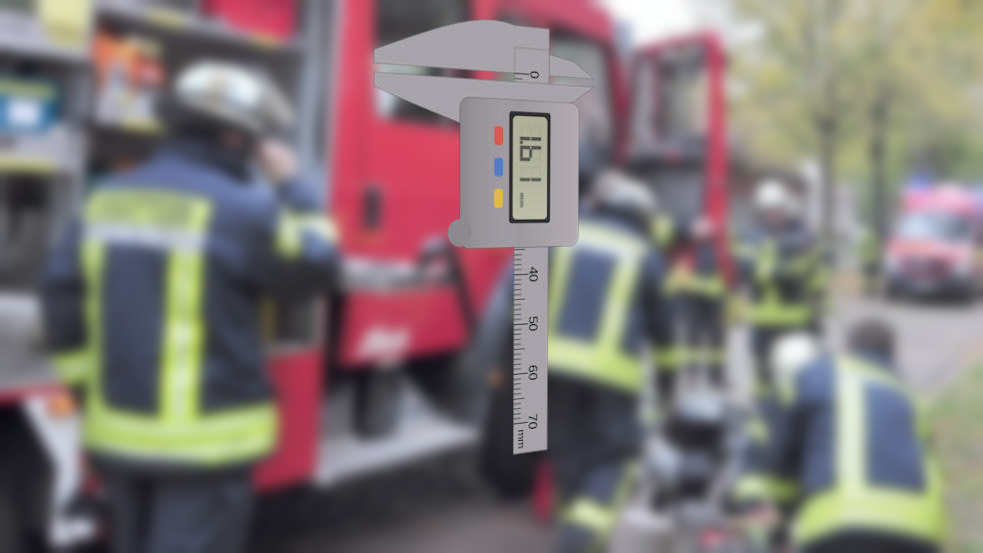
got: 1.61 mm
